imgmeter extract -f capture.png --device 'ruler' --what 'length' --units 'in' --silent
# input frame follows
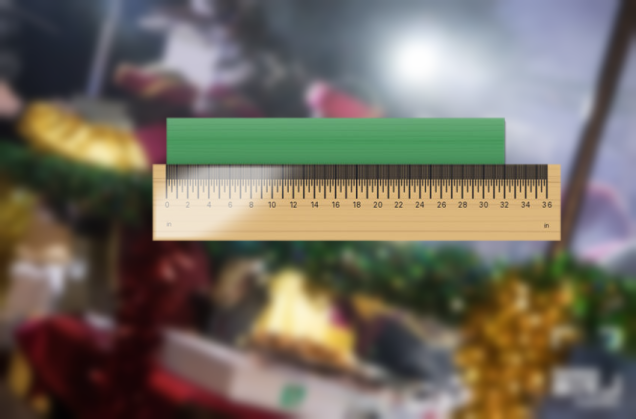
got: 32 in
